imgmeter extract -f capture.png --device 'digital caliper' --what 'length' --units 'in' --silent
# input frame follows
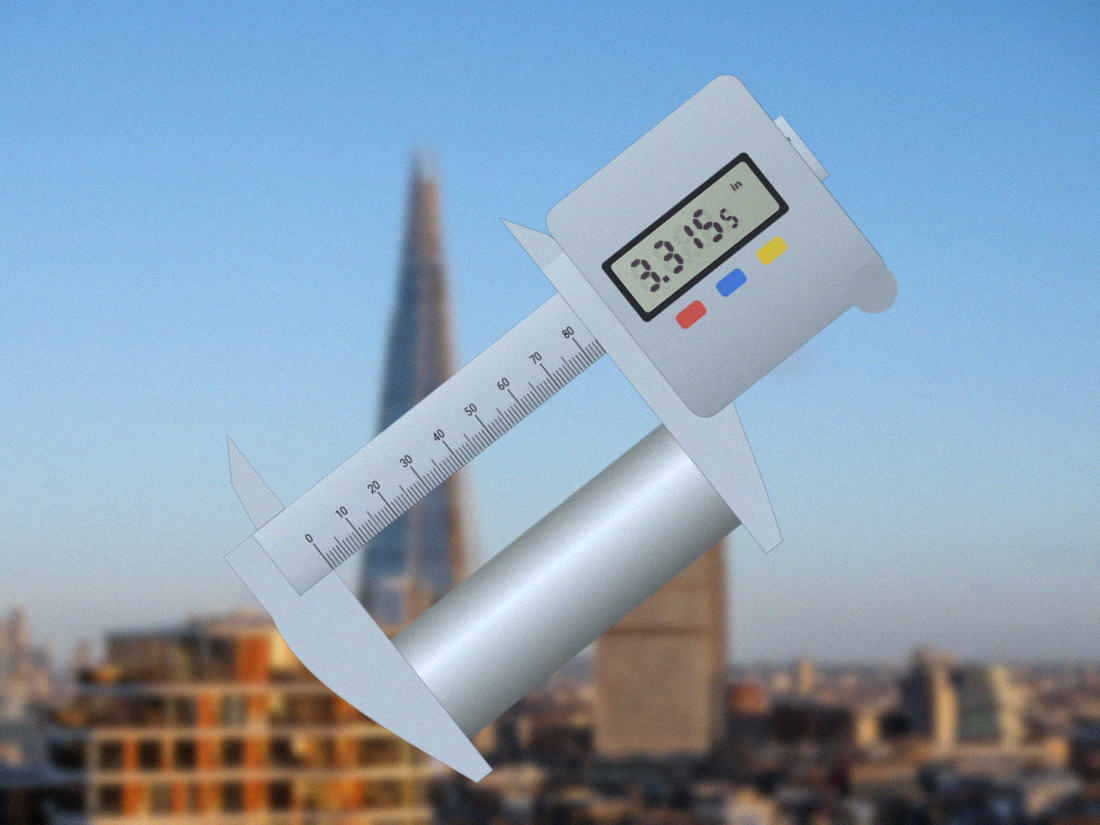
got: 3.3155 in
